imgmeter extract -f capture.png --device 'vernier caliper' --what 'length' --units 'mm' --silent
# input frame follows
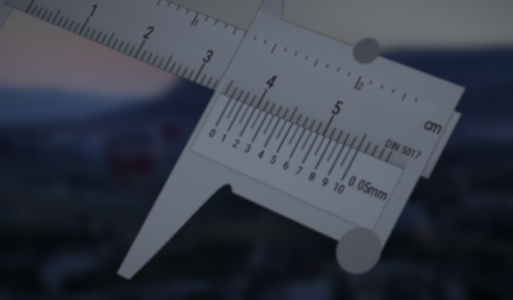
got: 36.0 mm
